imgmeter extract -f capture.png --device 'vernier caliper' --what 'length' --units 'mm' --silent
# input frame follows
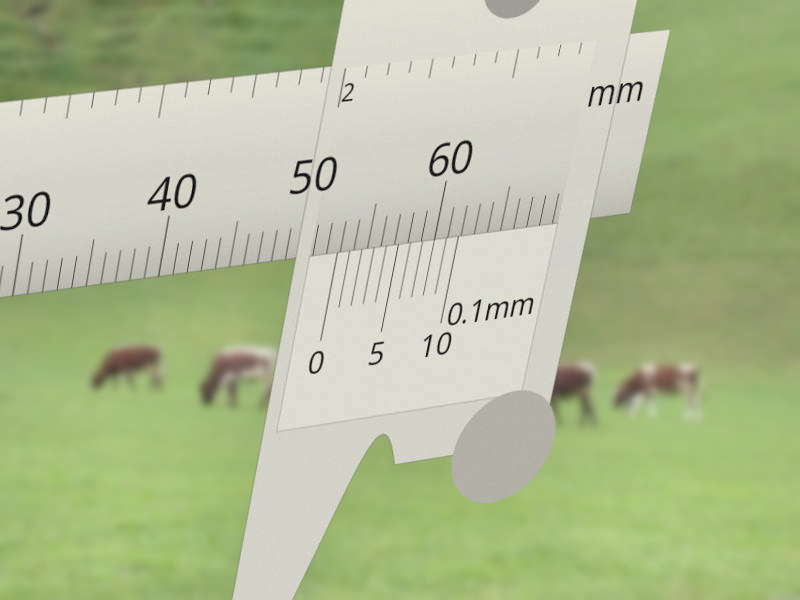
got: 52.8 mm
